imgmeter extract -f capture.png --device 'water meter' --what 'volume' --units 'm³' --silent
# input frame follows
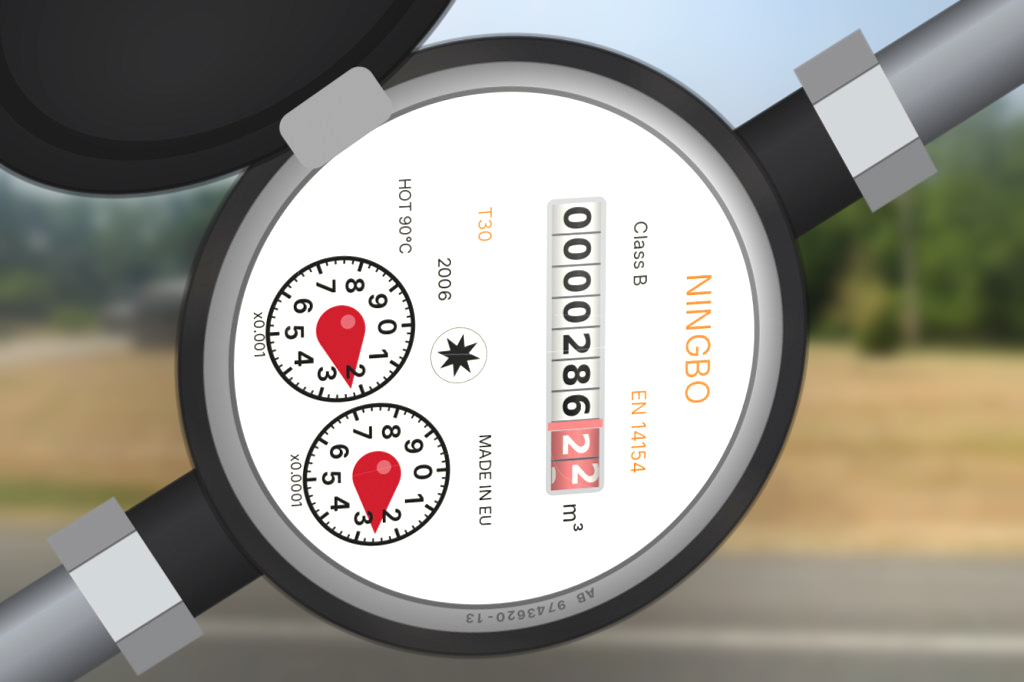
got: 286.2222 m³
